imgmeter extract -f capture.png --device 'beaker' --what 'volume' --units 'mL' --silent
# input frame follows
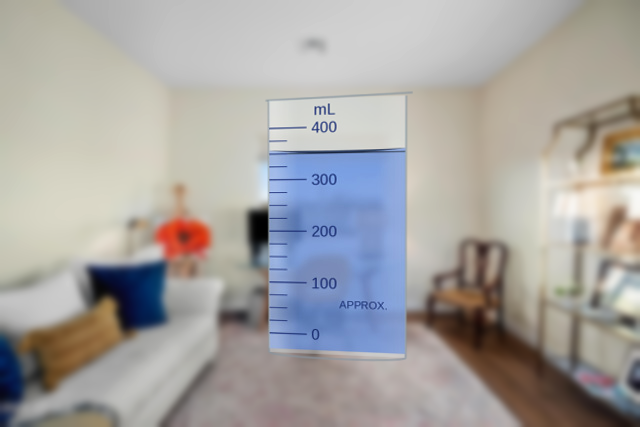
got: 350 mL
